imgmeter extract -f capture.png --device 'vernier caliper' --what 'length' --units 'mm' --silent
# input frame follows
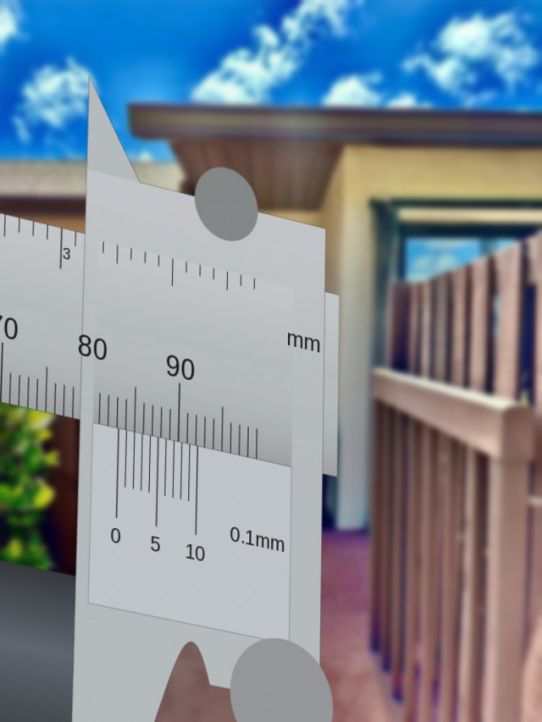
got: 83.2 mm
